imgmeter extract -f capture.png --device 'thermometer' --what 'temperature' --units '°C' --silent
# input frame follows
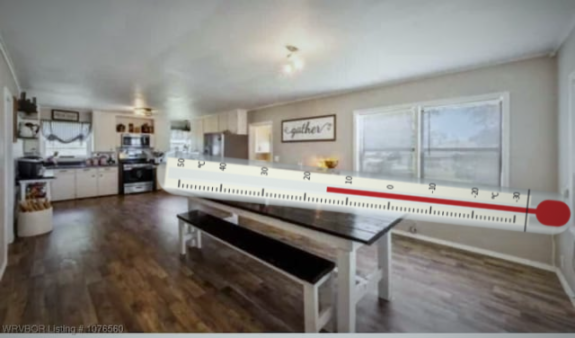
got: 15 °C
